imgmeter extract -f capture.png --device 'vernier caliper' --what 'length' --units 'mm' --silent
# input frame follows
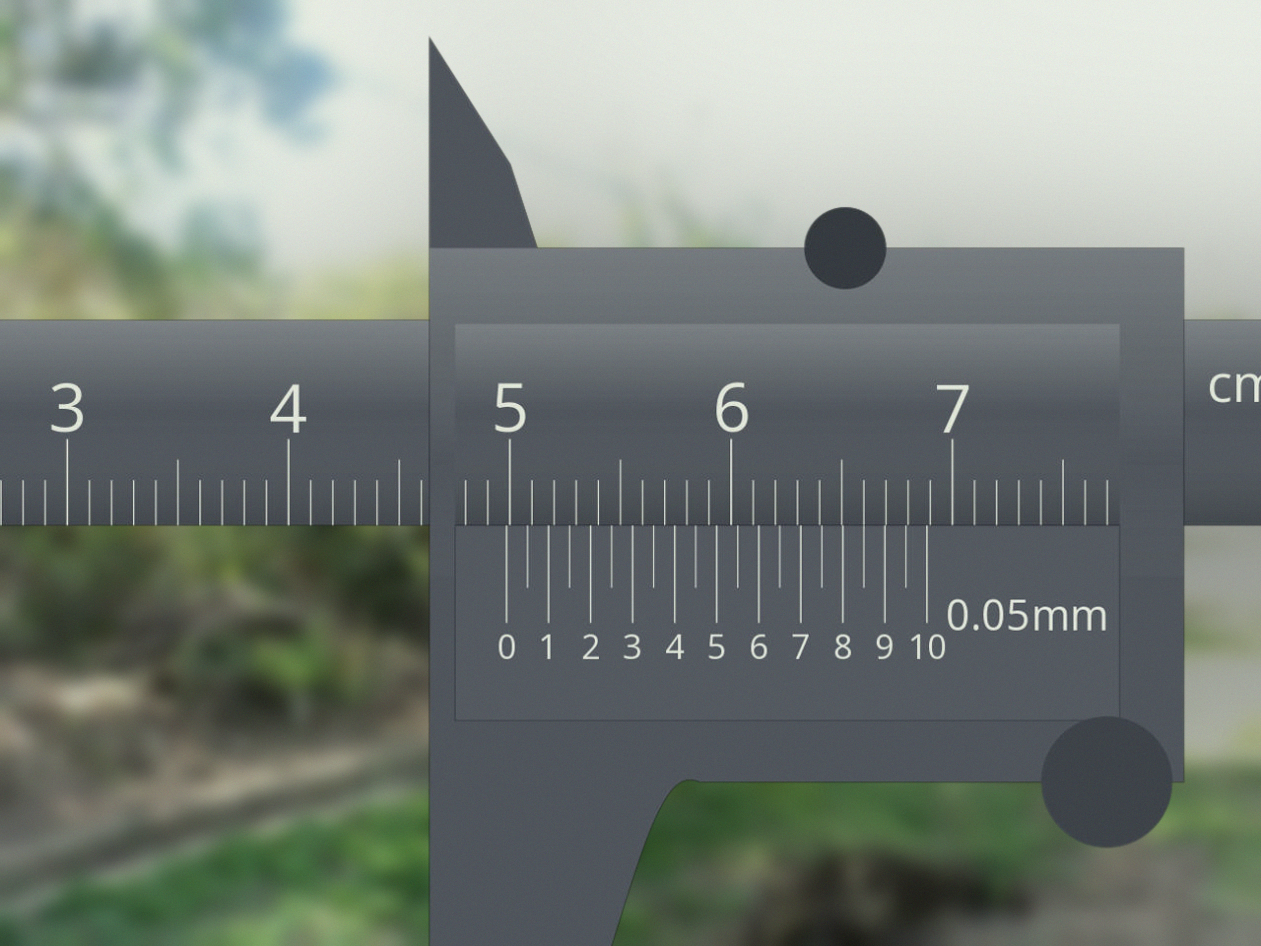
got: 49.85 mm
